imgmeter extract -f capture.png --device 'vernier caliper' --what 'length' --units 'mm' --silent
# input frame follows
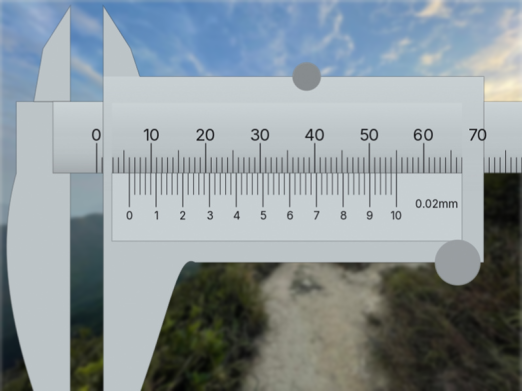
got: 6.0 mm
